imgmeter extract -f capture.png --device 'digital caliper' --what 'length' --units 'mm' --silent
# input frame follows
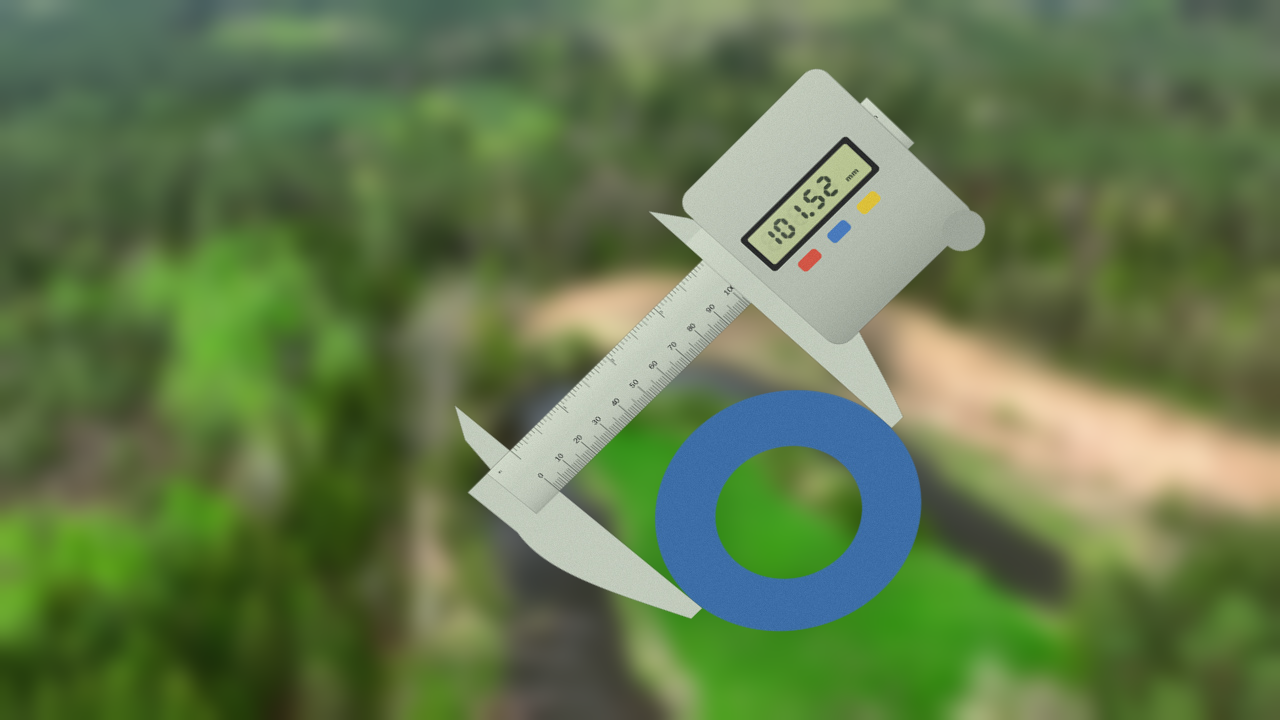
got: 101.52 mm
